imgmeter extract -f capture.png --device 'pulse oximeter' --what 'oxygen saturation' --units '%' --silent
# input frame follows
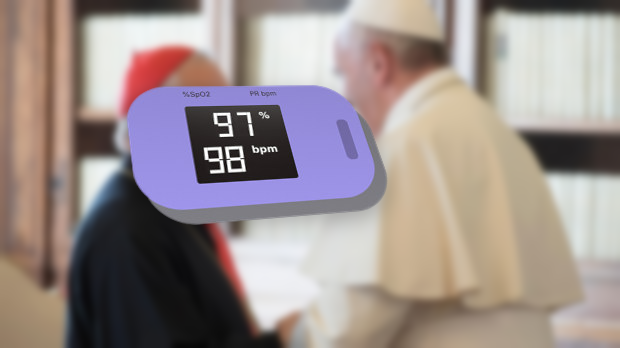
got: 97 %
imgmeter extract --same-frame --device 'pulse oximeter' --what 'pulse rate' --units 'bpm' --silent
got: 98 bpm
